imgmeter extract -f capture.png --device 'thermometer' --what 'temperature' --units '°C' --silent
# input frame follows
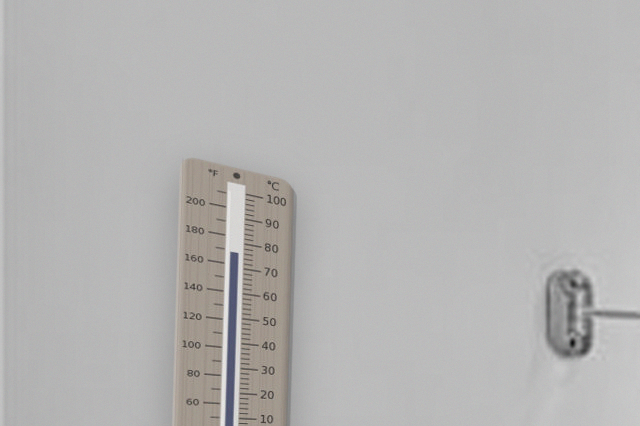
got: 76 °C
